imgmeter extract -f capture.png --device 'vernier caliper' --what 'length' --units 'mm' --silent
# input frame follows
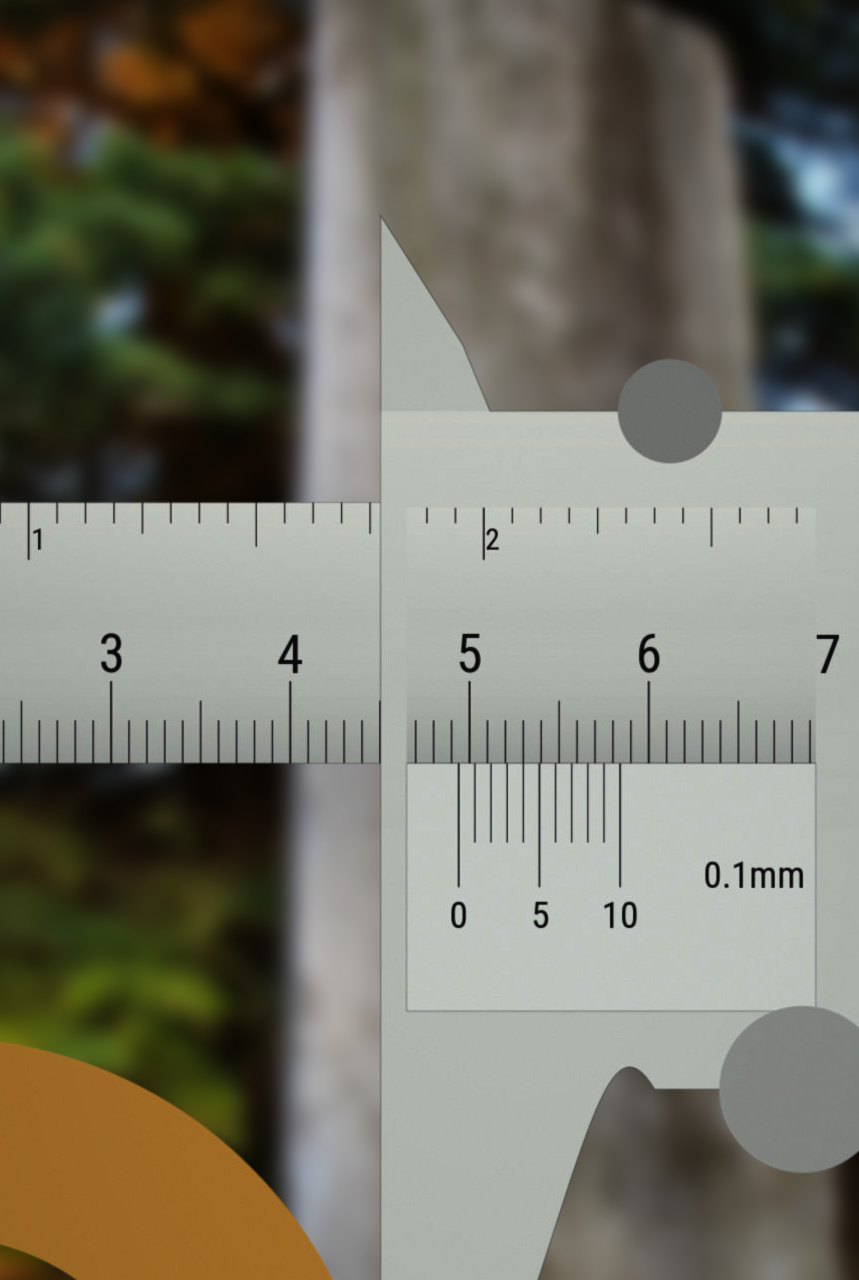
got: 49.4 mm
